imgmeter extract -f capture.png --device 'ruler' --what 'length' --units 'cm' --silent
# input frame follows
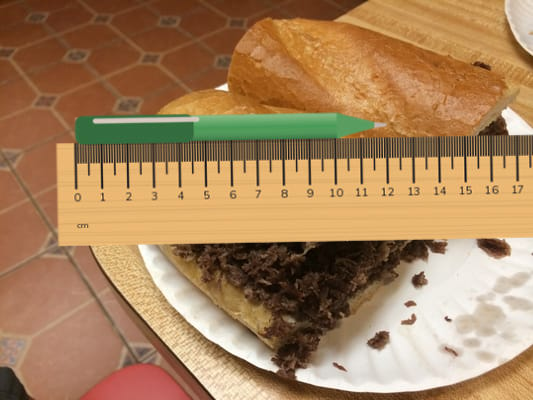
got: 12 cm
